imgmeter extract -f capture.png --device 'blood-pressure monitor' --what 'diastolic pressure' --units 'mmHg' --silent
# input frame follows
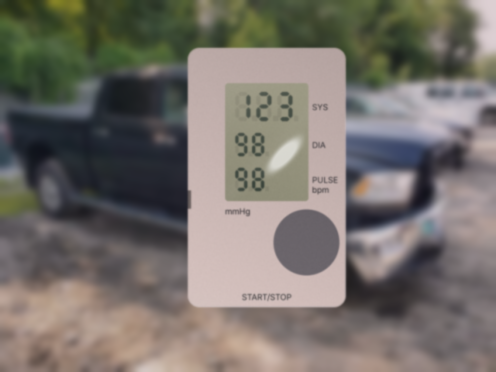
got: 98 mmHg
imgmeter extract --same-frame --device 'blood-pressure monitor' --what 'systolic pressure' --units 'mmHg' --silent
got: 123 mmHg
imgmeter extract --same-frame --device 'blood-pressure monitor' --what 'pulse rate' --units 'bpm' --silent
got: 98 bpm
